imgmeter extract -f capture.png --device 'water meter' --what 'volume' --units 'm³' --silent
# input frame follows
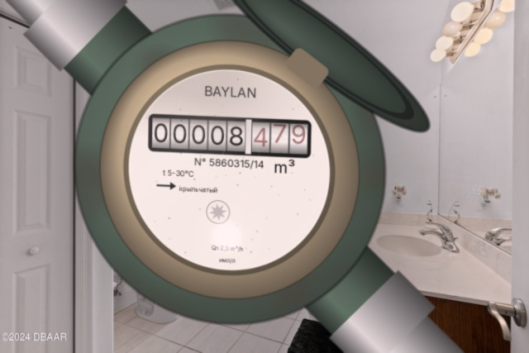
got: 8.479 m³
